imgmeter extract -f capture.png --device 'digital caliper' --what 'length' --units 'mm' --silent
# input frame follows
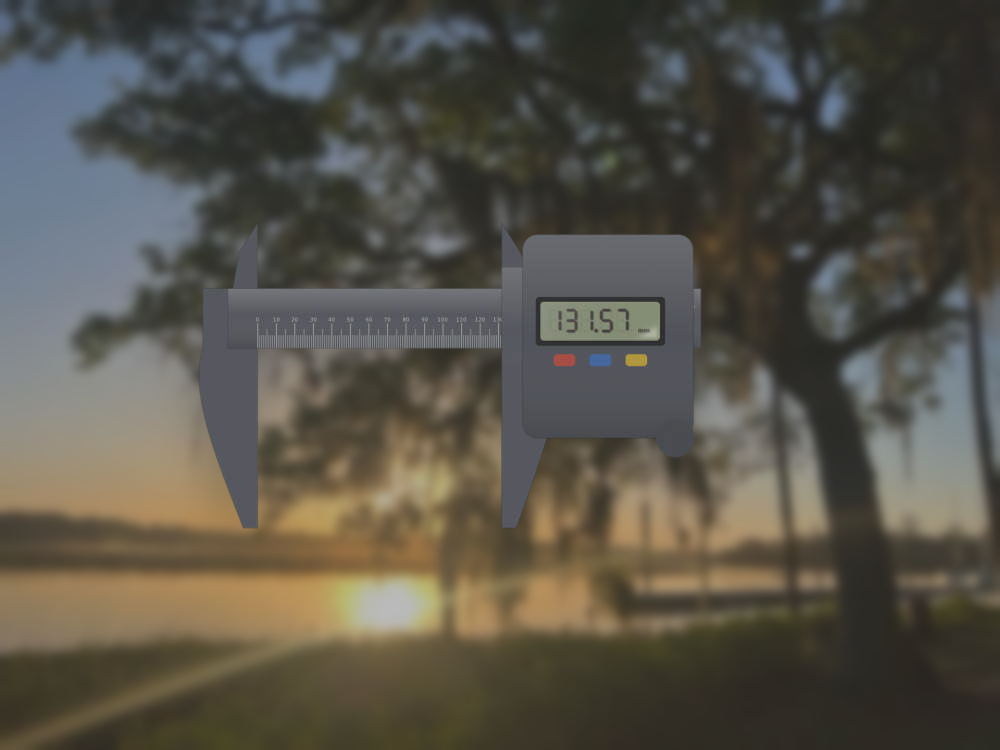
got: 131.57 mm
